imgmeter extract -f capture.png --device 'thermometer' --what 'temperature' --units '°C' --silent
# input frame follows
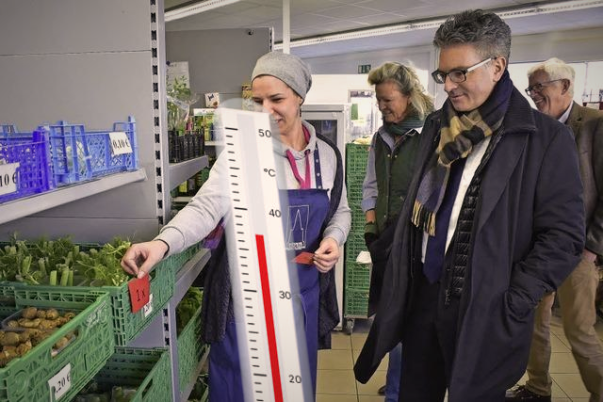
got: 37 °C
